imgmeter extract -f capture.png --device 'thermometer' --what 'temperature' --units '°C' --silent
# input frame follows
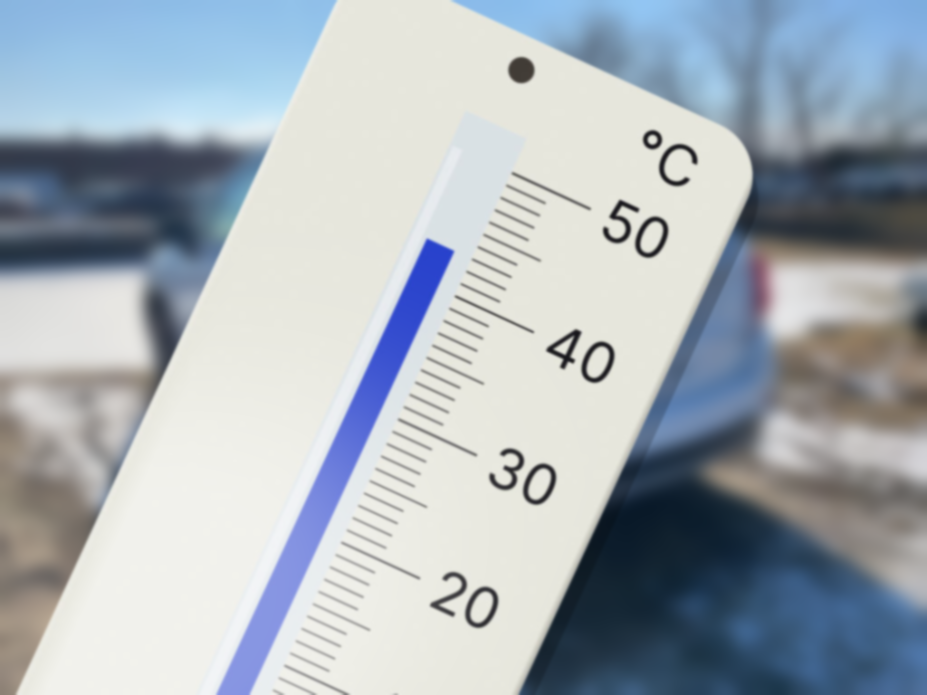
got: 43 °C
